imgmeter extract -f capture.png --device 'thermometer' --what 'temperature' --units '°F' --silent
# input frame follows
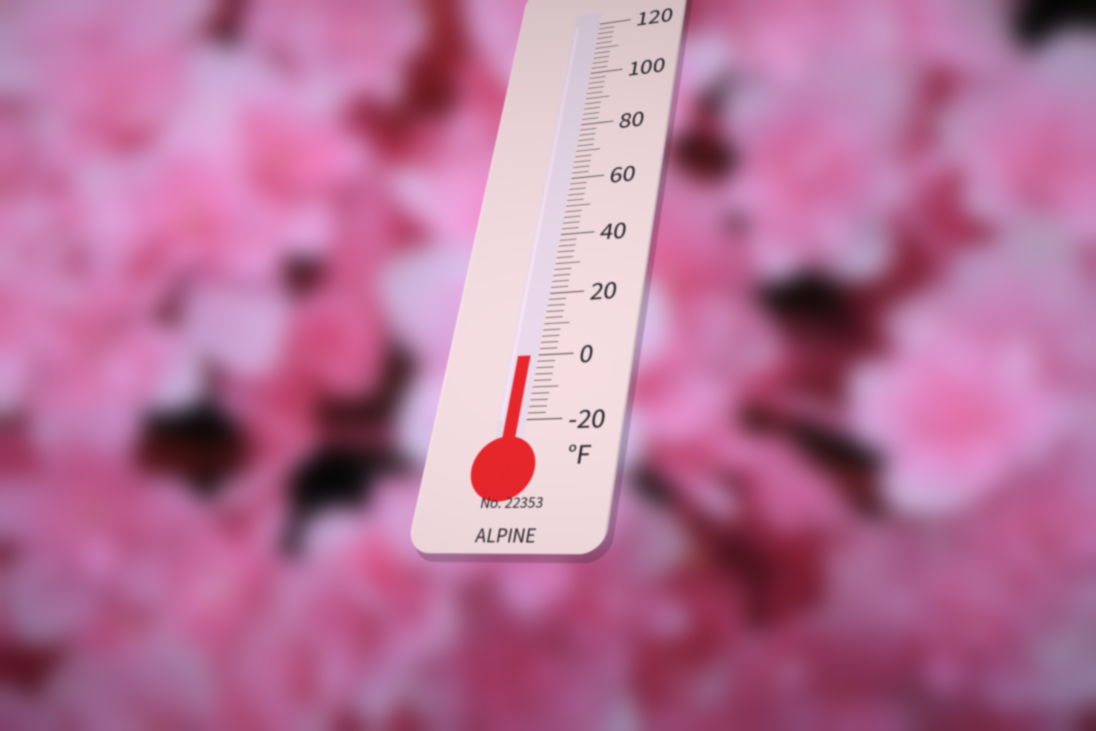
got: 0 °F
